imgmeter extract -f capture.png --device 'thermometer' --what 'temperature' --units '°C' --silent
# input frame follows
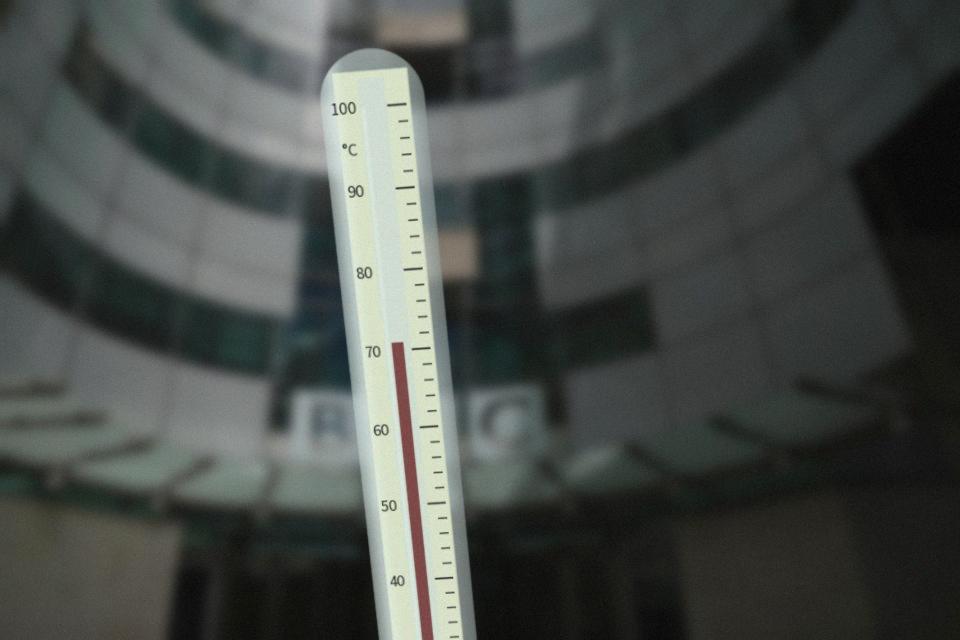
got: 71 °C
